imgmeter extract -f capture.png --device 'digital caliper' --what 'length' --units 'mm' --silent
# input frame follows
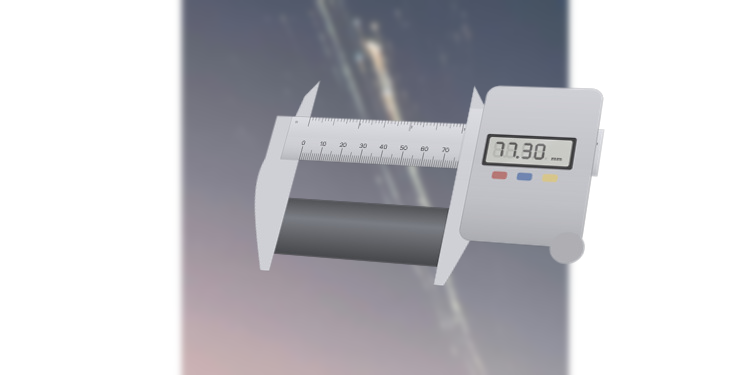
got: 77.30 mm
